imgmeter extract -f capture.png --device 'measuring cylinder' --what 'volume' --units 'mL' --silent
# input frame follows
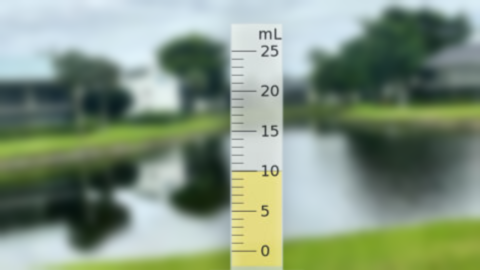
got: 10 mL
